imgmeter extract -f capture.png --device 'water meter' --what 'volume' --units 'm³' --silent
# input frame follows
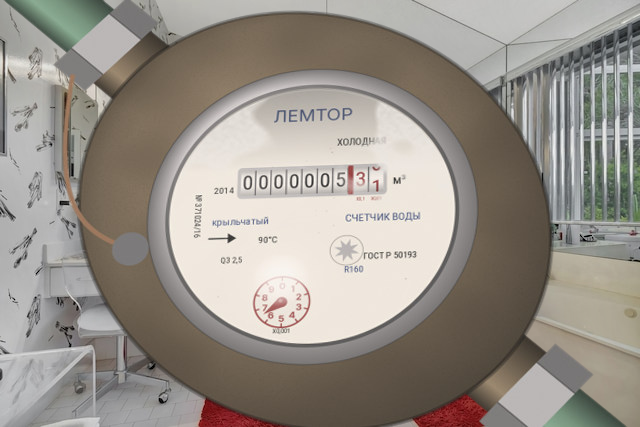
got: 5.306 m³
